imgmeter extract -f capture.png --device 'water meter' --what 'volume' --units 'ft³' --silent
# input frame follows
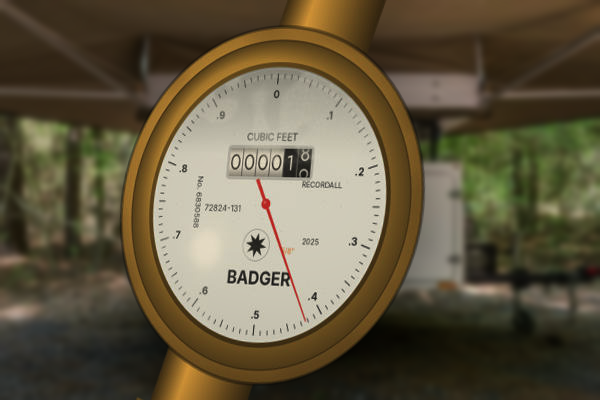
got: 18.42 ft³
